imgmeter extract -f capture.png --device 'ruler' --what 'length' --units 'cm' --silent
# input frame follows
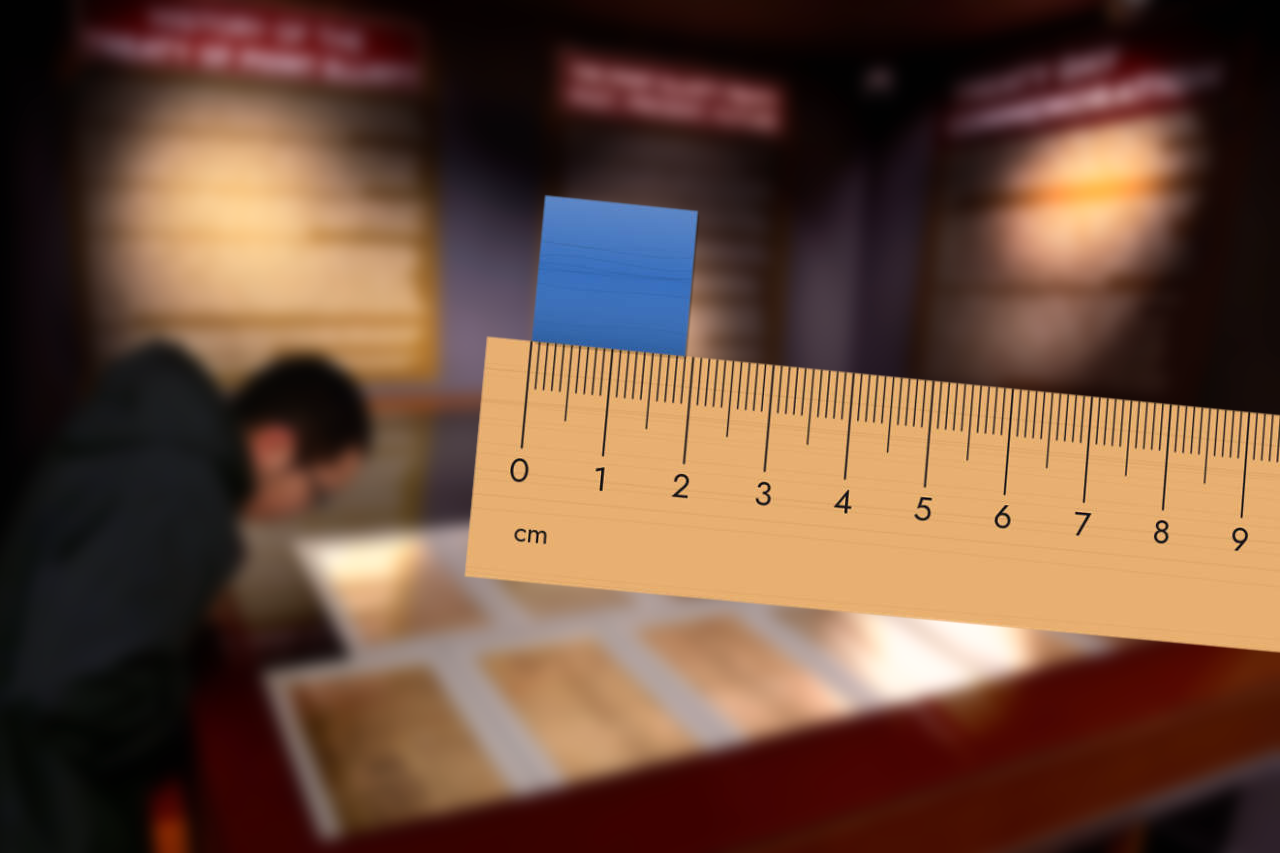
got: 1.9 cm
